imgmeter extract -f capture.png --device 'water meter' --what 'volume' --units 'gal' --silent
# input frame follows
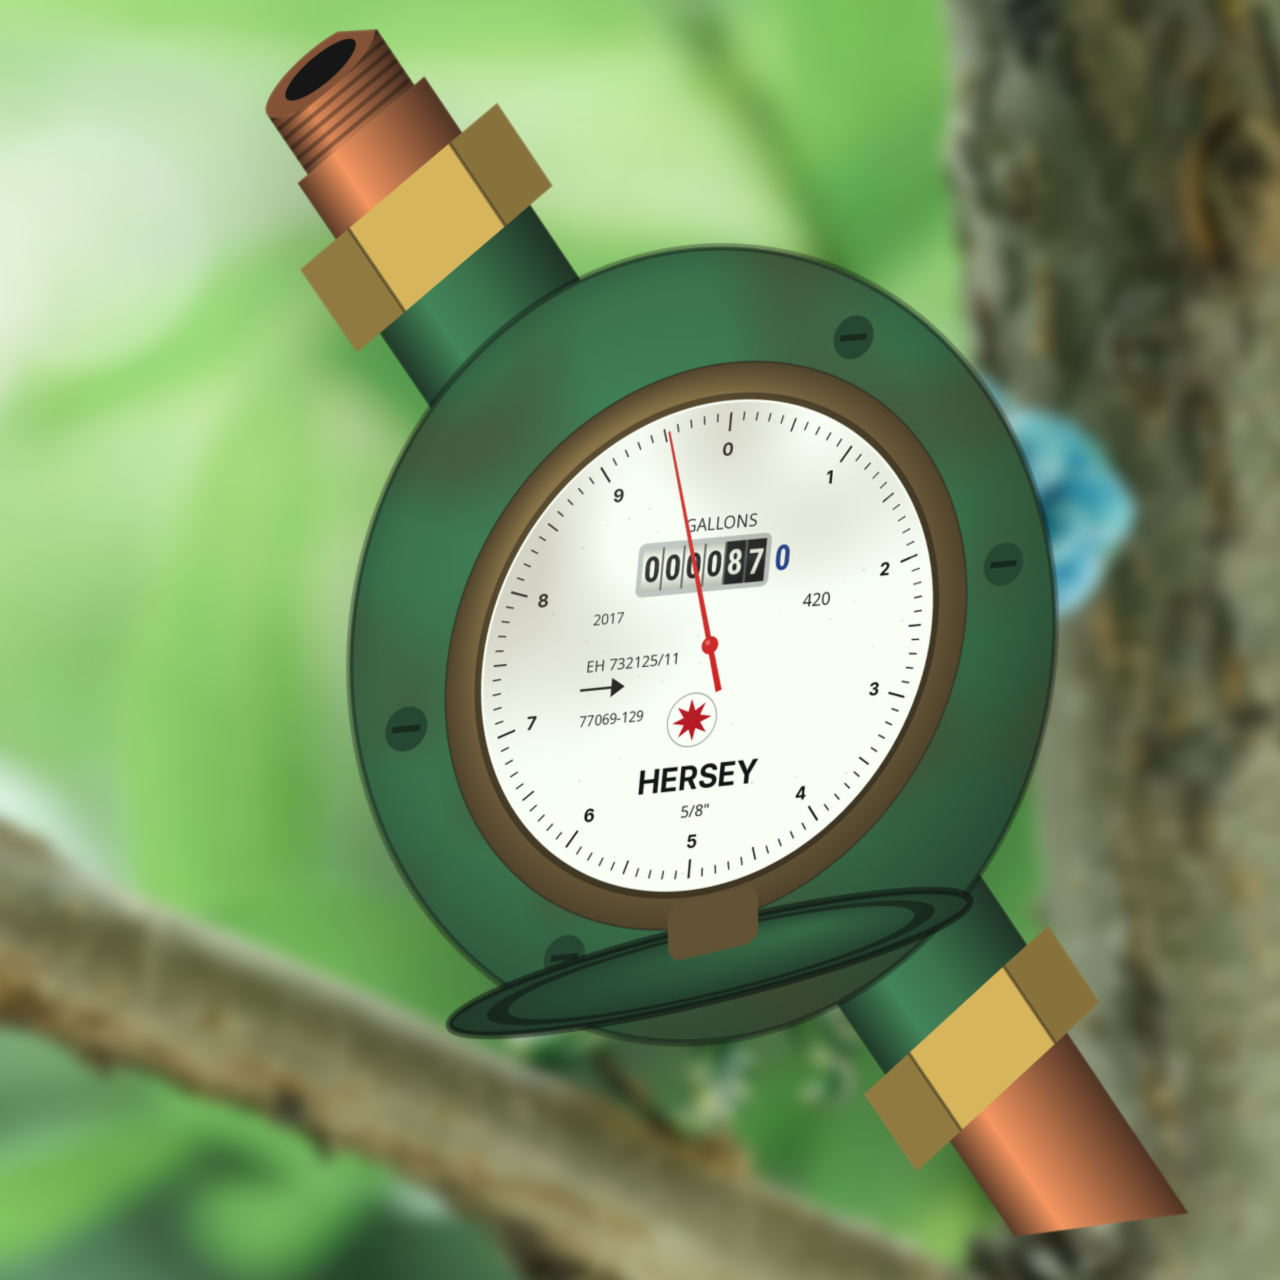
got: 869.5 gal
